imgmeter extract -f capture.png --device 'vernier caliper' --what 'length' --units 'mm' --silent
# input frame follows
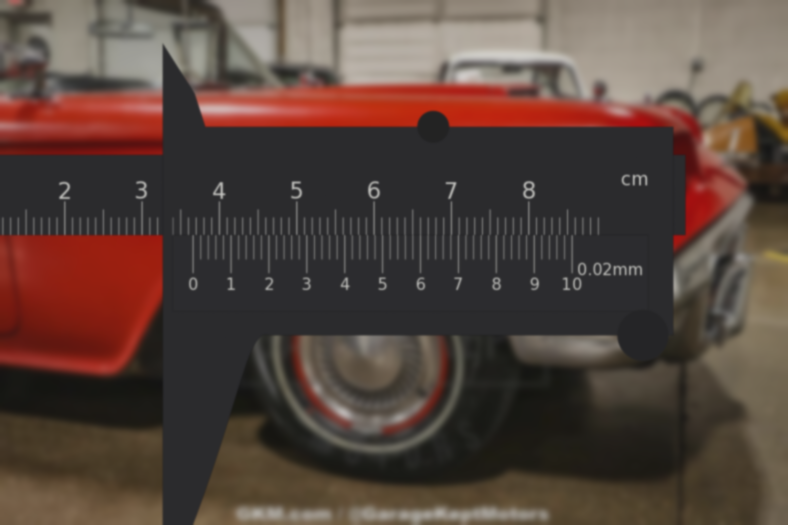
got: 36.6 mm
